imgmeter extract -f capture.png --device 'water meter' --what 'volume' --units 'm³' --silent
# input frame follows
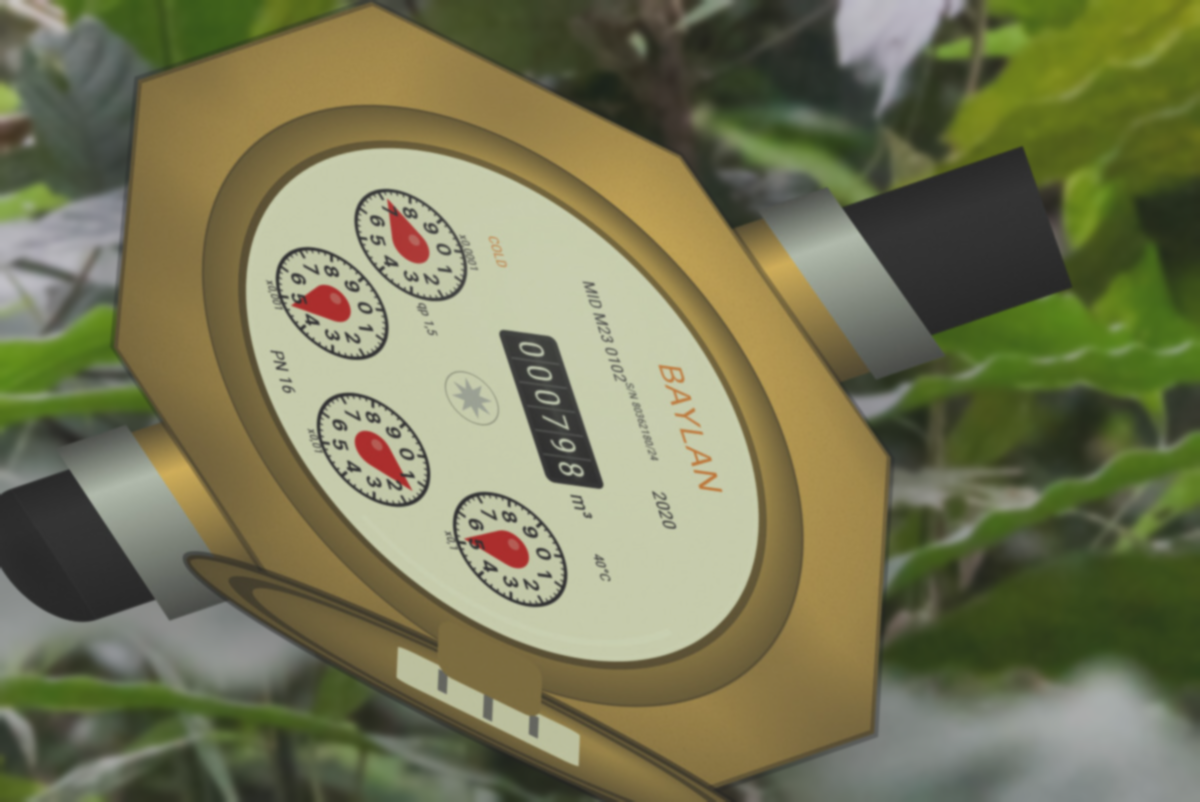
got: 798.5147 m³
